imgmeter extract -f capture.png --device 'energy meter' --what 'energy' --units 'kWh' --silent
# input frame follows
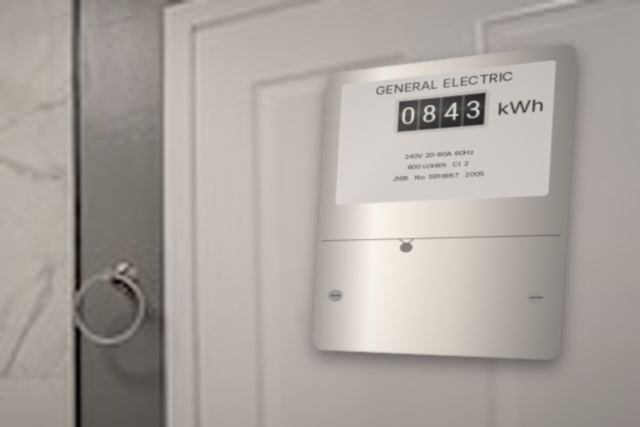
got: 843 kWh
